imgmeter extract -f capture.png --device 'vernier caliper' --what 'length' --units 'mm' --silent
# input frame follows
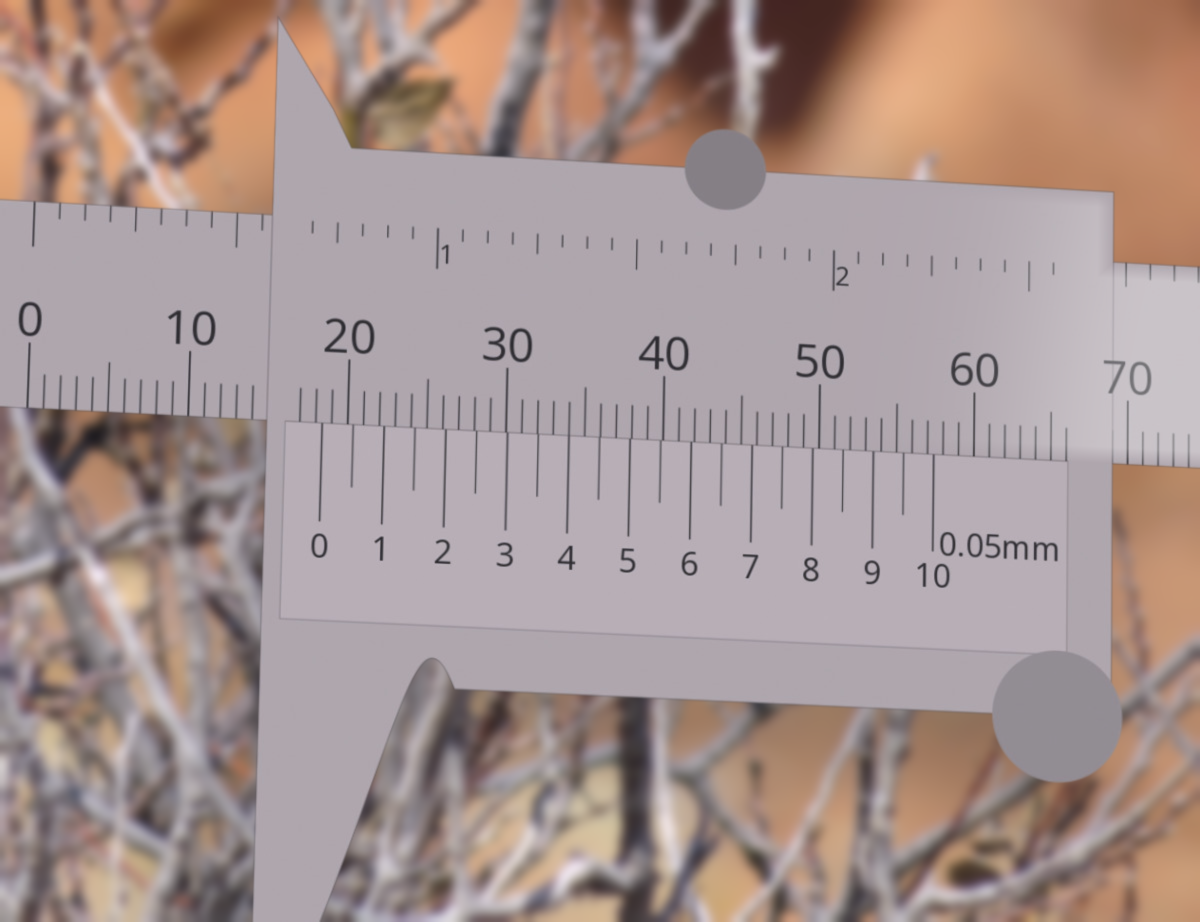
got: 18.4 mm
